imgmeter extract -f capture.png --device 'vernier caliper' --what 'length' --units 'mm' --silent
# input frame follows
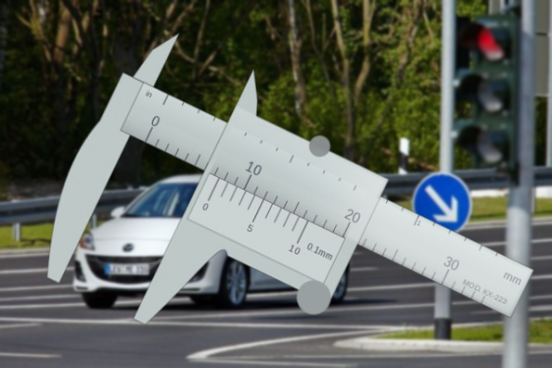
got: 7.5 mm
